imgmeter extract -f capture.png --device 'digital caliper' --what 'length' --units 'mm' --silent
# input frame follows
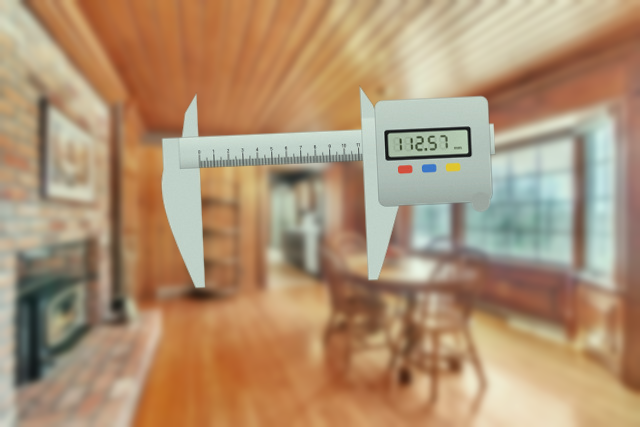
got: 112.57 mm
